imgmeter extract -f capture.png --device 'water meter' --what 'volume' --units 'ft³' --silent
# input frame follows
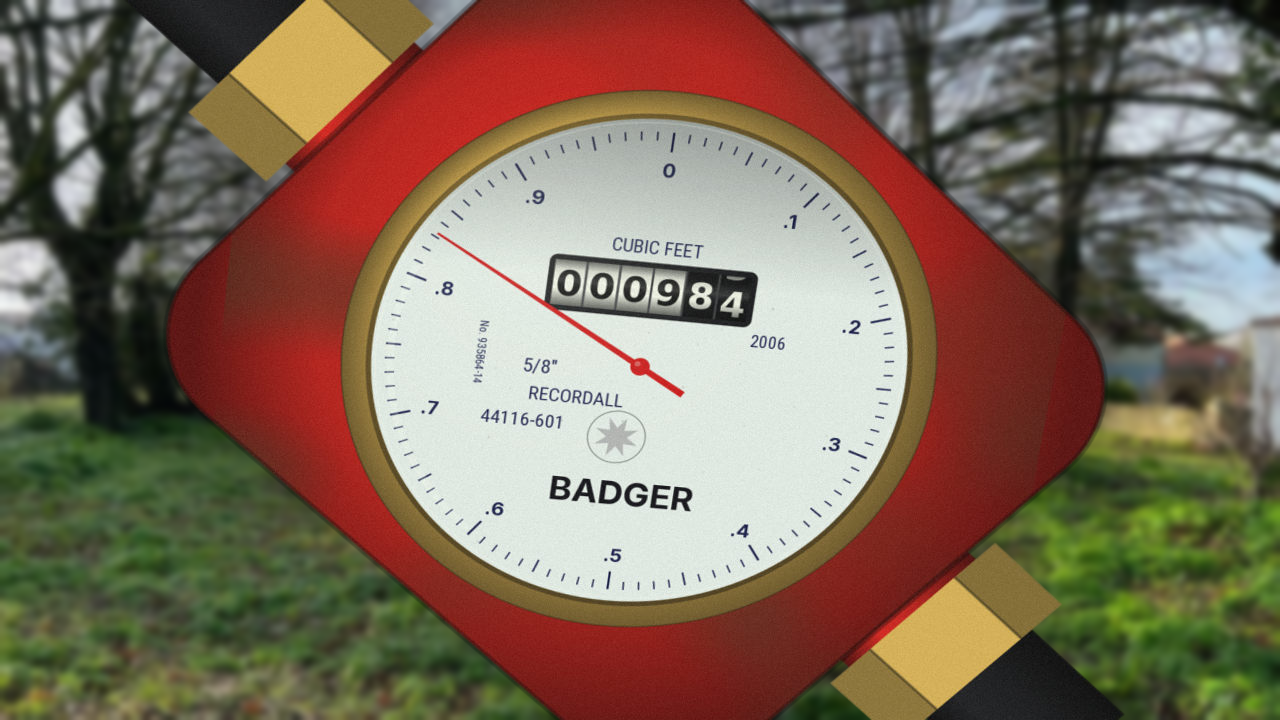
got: 983.83 ft³
